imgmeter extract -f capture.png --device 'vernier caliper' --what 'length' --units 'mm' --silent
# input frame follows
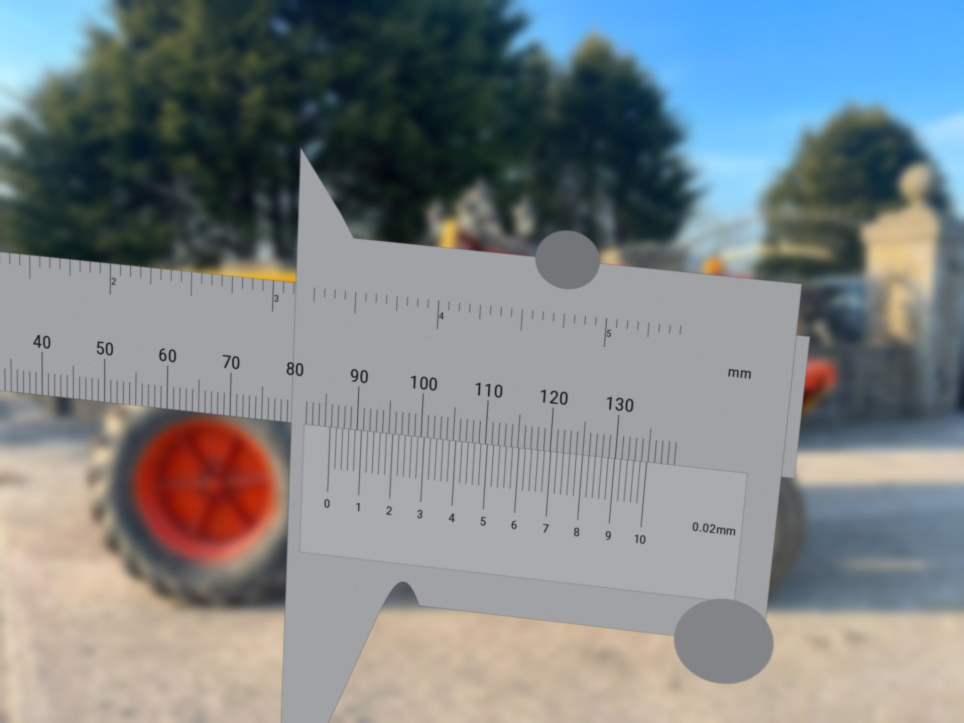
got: 85.8 mm
